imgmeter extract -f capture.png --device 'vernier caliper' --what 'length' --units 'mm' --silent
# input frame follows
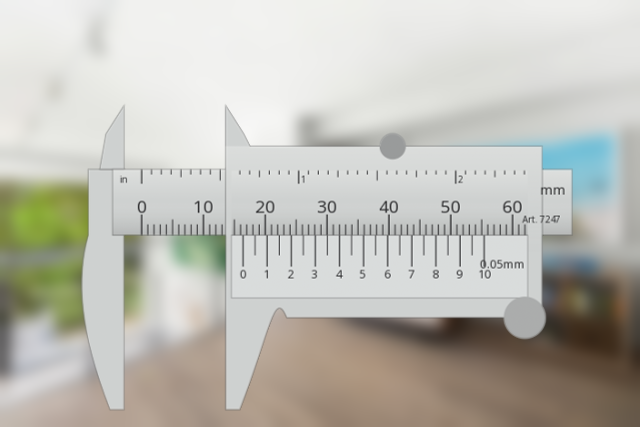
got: 16.4 mm
